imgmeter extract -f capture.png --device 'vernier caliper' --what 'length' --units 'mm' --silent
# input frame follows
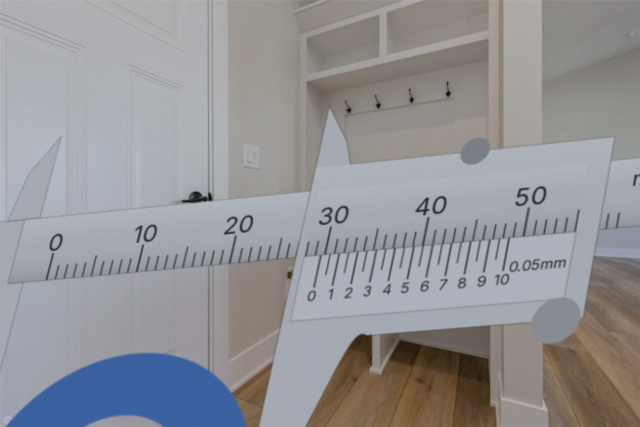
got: 29.6 mm
